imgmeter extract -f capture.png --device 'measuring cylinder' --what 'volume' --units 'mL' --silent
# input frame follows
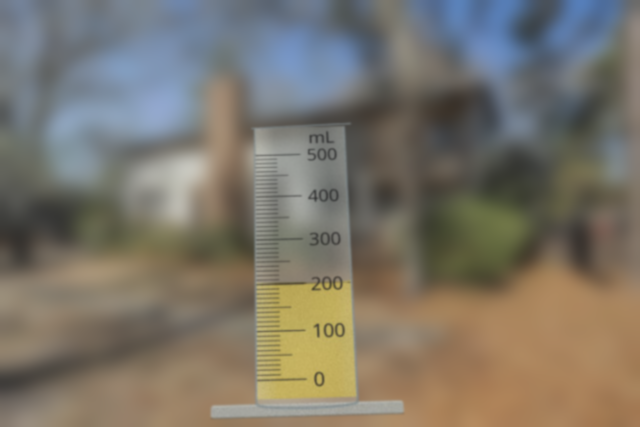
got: 200 mL
